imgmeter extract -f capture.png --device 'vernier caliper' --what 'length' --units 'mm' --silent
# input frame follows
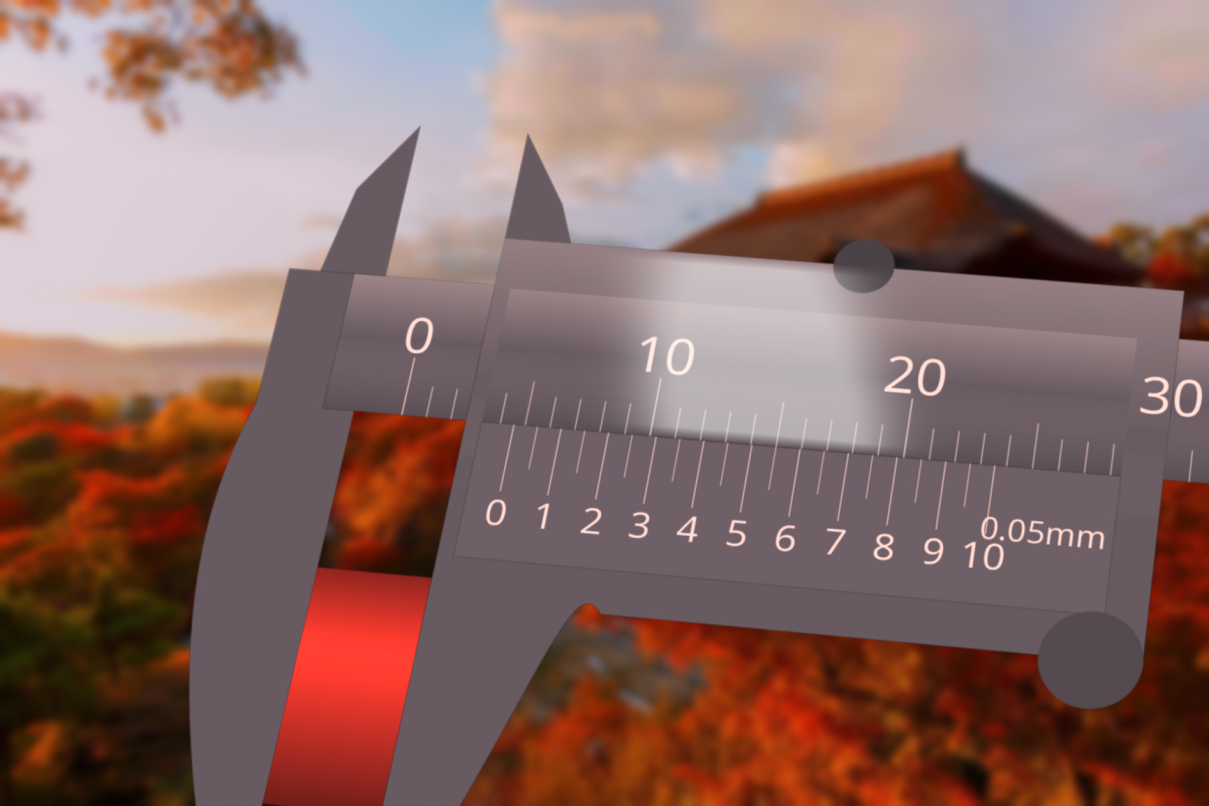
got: 4.55 mm
